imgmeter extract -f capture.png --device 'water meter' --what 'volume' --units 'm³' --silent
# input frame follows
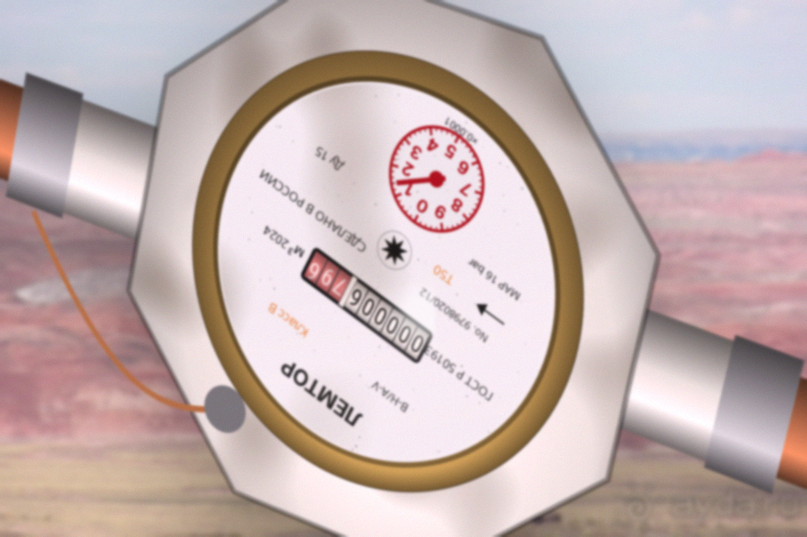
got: 6.7961 m³
